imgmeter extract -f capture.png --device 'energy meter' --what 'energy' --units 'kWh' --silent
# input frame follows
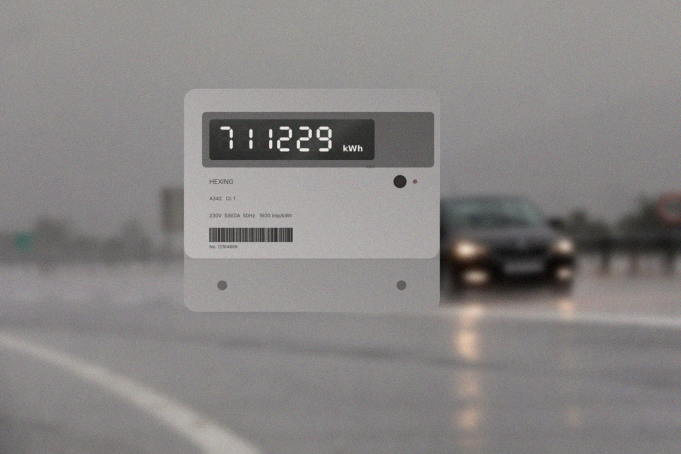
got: 711229 kWh
